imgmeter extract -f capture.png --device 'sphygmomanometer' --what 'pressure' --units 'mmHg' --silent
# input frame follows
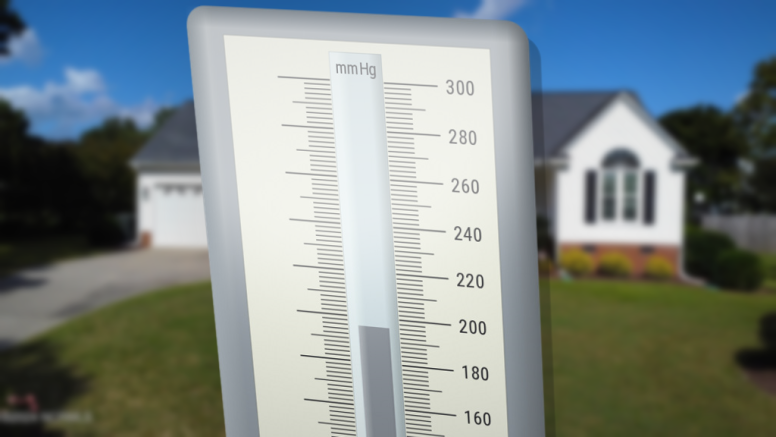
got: 196 mmHg
